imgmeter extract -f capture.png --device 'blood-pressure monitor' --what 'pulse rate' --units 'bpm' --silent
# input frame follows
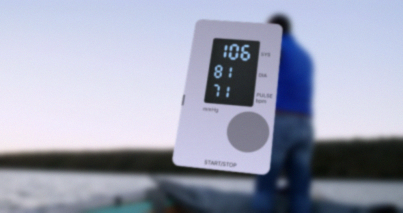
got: 71 bpm
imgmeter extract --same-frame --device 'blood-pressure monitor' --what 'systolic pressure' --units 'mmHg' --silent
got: 106 mmHg
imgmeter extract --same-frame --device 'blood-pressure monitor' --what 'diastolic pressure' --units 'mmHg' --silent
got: 81 mmHg
